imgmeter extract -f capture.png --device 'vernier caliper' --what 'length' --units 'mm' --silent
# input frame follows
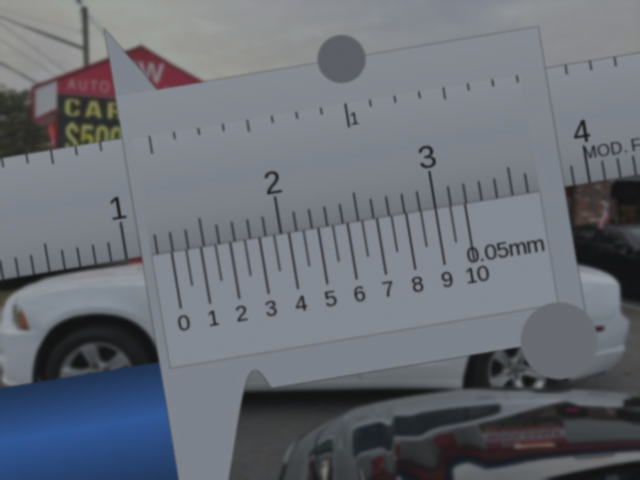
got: 12.9 mm
